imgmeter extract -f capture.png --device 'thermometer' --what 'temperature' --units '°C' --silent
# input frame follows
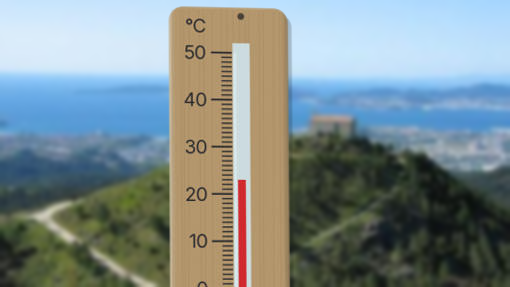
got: 23 °C
